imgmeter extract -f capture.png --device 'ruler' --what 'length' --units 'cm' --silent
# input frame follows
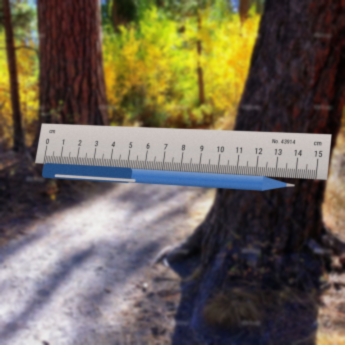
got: 14 cm
